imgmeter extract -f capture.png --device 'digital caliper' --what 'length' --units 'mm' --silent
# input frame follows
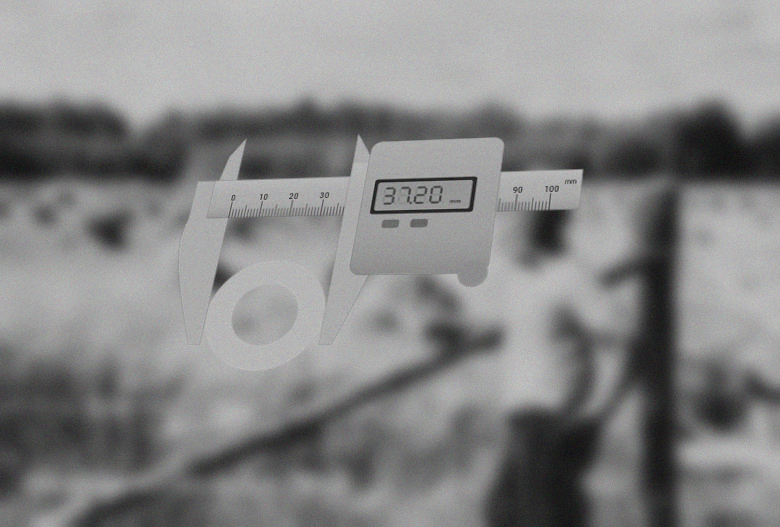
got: 37.20 mm
